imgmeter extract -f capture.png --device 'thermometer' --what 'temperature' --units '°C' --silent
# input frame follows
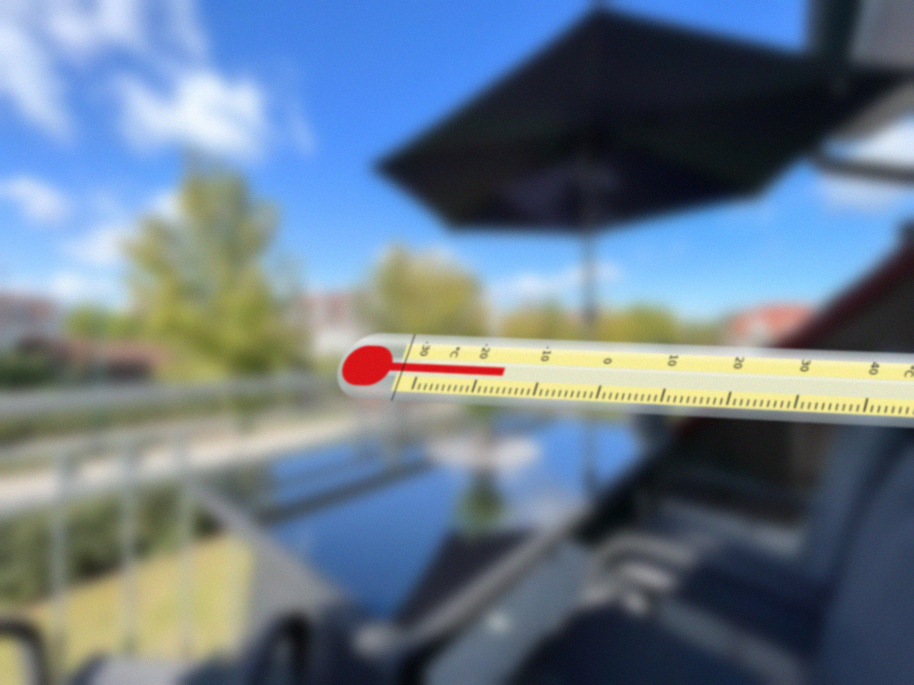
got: -16 °C
